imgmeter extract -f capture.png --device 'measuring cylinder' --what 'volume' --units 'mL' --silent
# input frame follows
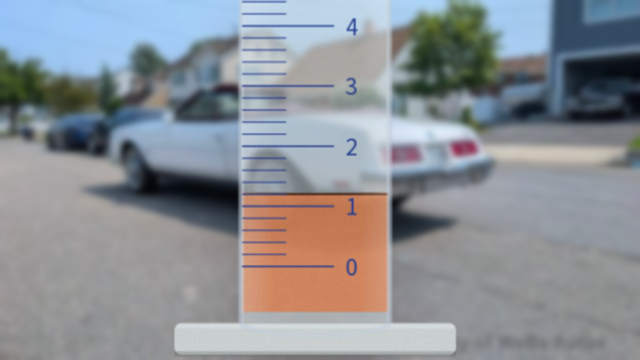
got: 1.2 mL
